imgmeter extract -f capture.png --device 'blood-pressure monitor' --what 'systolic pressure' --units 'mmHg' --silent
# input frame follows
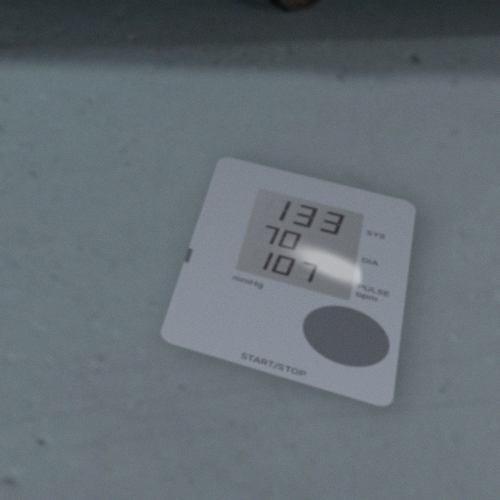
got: 133 mmHg
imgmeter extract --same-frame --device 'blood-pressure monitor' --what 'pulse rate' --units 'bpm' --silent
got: 107 bpm
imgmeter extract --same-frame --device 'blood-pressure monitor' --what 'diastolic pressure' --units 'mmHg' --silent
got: 70 mmHg
